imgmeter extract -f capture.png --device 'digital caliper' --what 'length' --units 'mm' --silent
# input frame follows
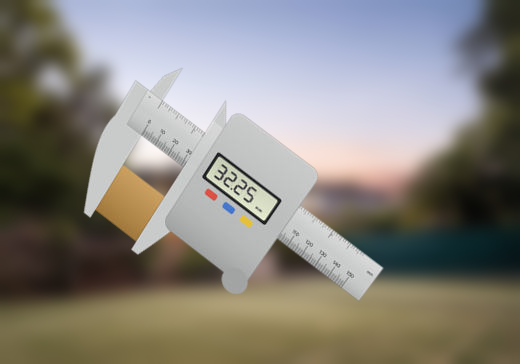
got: 32.25 mm
